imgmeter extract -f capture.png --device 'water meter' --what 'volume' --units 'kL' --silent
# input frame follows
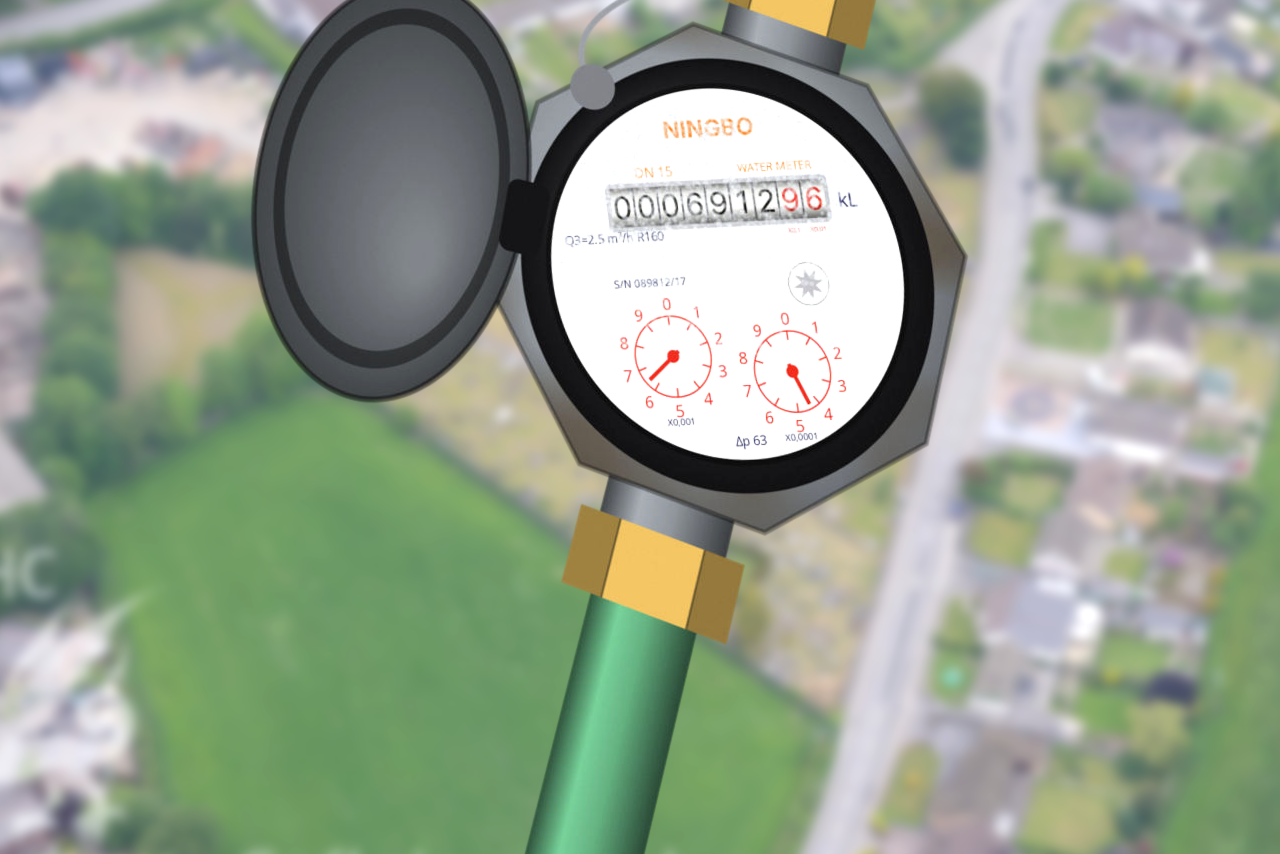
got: 6912.9664 kL
